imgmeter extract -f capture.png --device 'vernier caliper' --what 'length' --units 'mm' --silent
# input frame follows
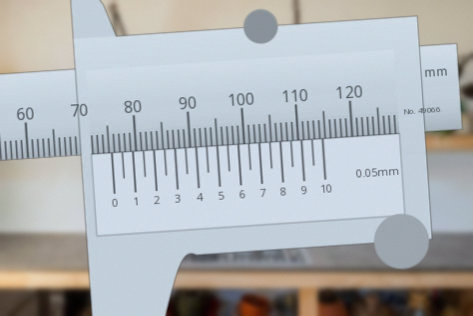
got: 75.5 mm
